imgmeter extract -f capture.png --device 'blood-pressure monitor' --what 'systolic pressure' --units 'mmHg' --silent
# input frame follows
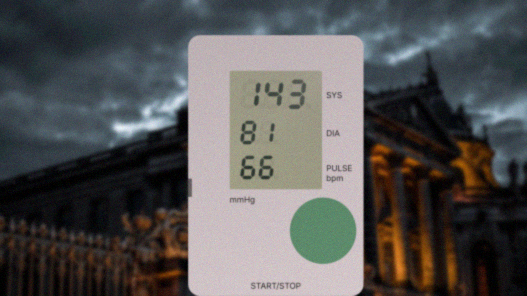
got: 143 mmHg
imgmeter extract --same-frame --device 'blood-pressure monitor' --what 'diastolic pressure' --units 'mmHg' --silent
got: 81 mmHg
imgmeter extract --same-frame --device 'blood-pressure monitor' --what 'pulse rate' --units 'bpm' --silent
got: 66 bpm
